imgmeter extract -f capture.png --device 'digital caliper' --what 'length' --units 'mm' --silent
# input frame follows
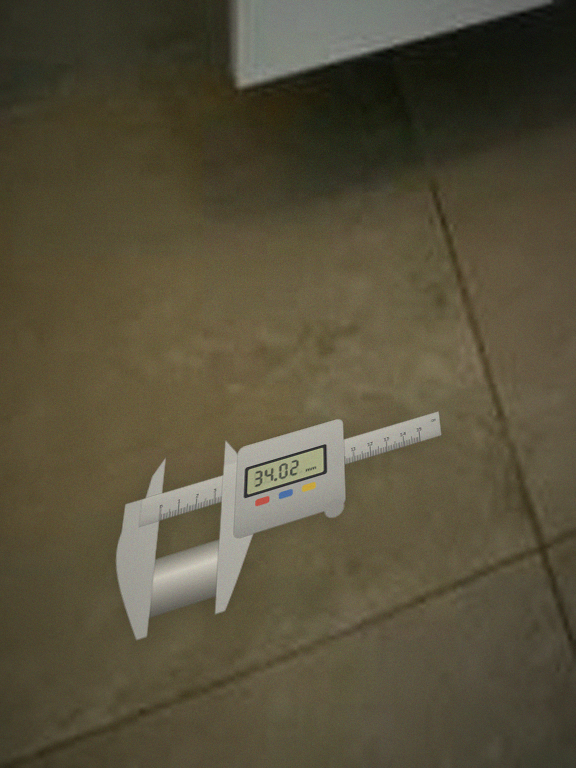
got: 34.02 mm
